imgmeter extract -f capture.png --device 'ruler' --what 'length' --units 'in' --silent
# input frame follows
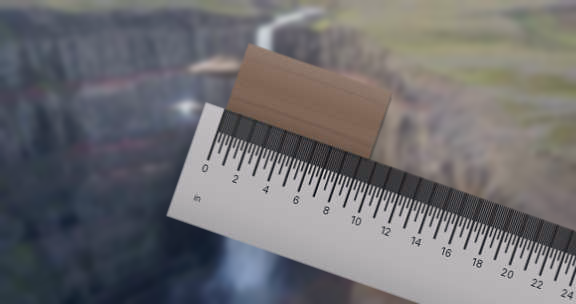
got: 9.5 in
